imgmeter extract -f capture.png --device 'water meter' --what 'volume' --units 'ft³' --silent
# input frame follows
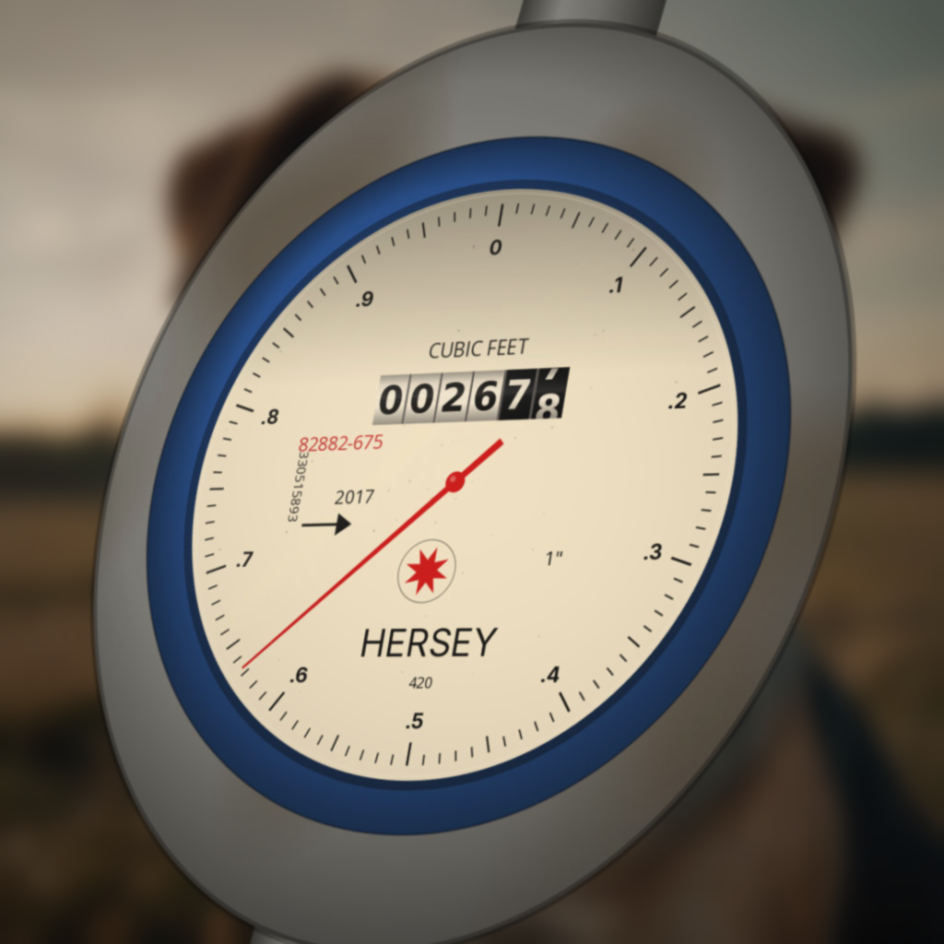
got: 2677.63 ft³
